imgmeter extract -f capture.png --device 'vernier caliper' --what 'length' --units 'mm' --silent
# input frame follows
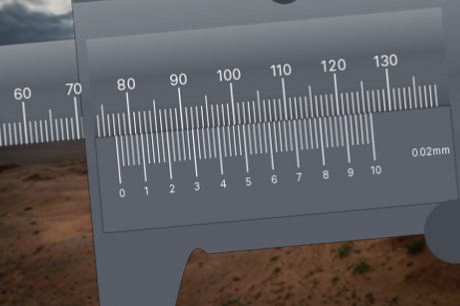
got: 77.2 mm
